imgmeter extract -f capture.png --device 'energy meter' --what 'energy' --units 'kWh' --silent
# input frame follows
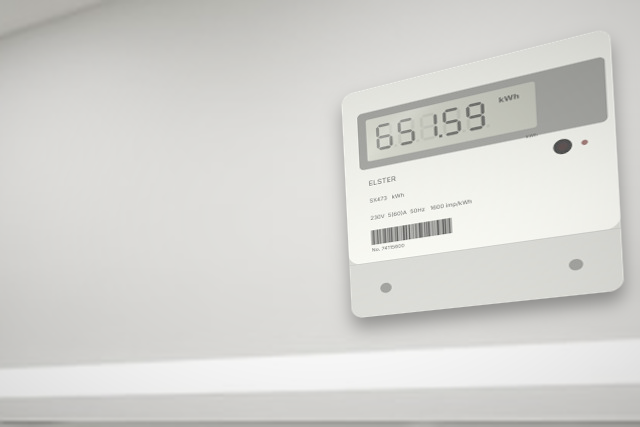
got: 651.59 kWh
